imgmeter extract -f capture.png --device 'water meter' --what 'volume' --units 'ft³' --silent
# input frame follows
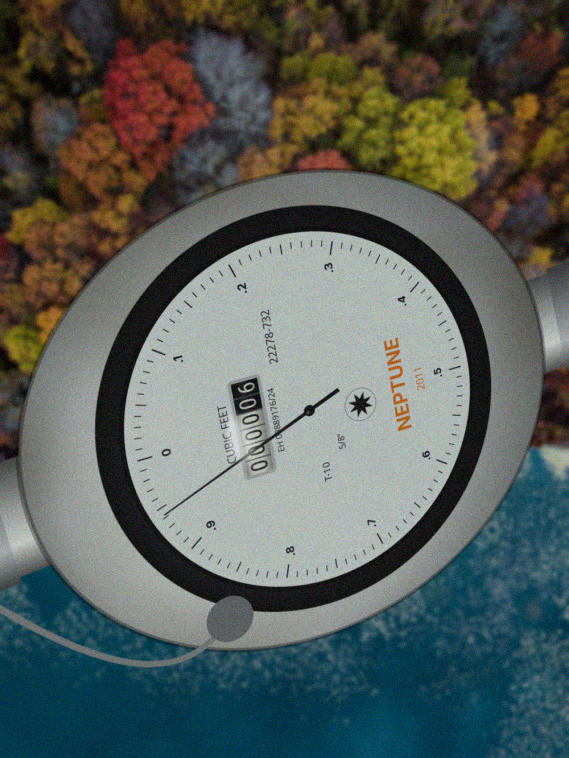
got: 5.94 ft³
